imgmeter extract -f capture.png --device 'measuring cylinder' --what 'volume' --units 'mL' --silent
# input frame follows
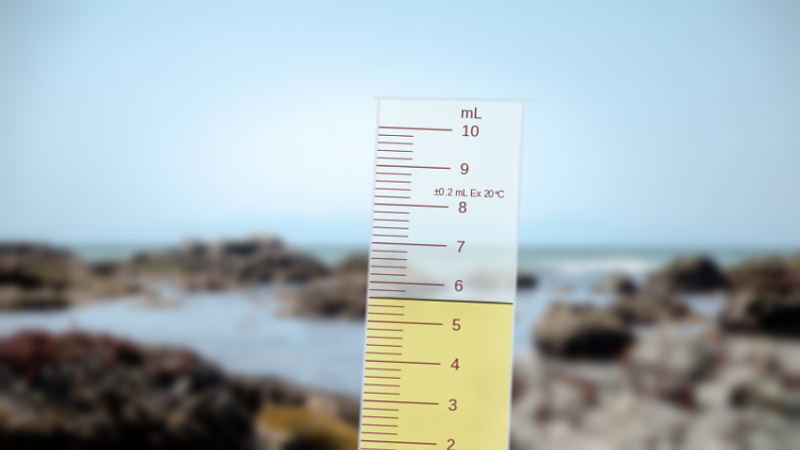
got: 5.6 mL
